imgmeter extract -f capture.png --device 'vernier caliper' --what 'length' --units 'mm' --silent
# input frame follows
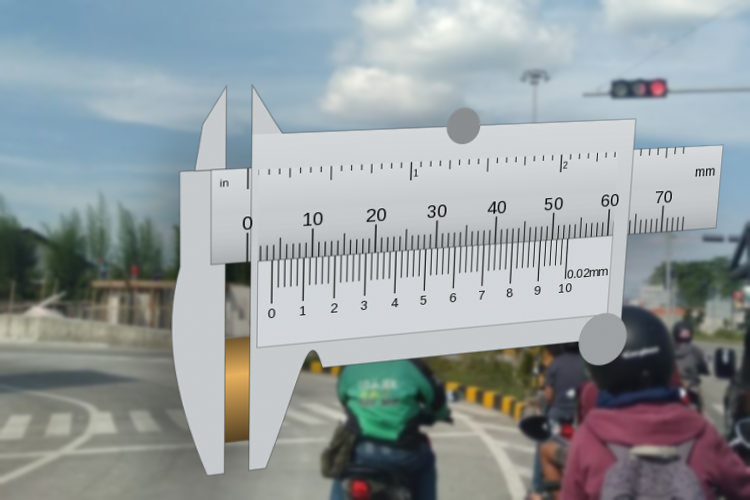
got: 3.8 mm
